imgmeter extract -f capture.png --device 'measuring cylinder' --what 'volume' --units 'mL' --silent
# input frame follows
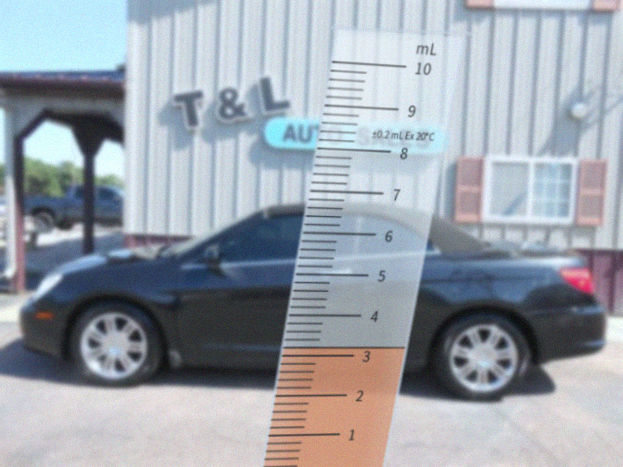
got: 3.2 mL
